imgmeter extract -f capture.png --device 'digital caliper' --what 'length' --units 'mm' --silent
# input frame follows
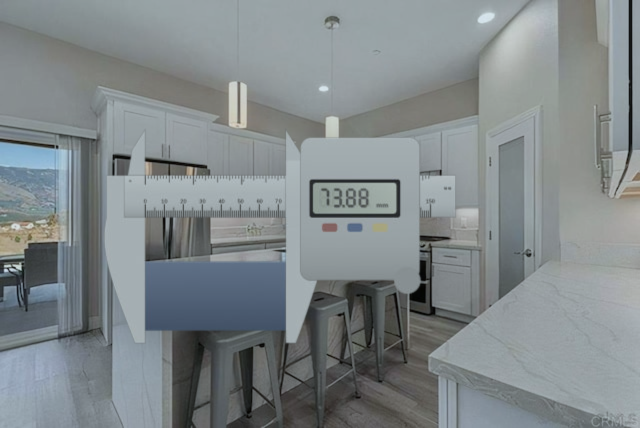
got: 73.88 mm
